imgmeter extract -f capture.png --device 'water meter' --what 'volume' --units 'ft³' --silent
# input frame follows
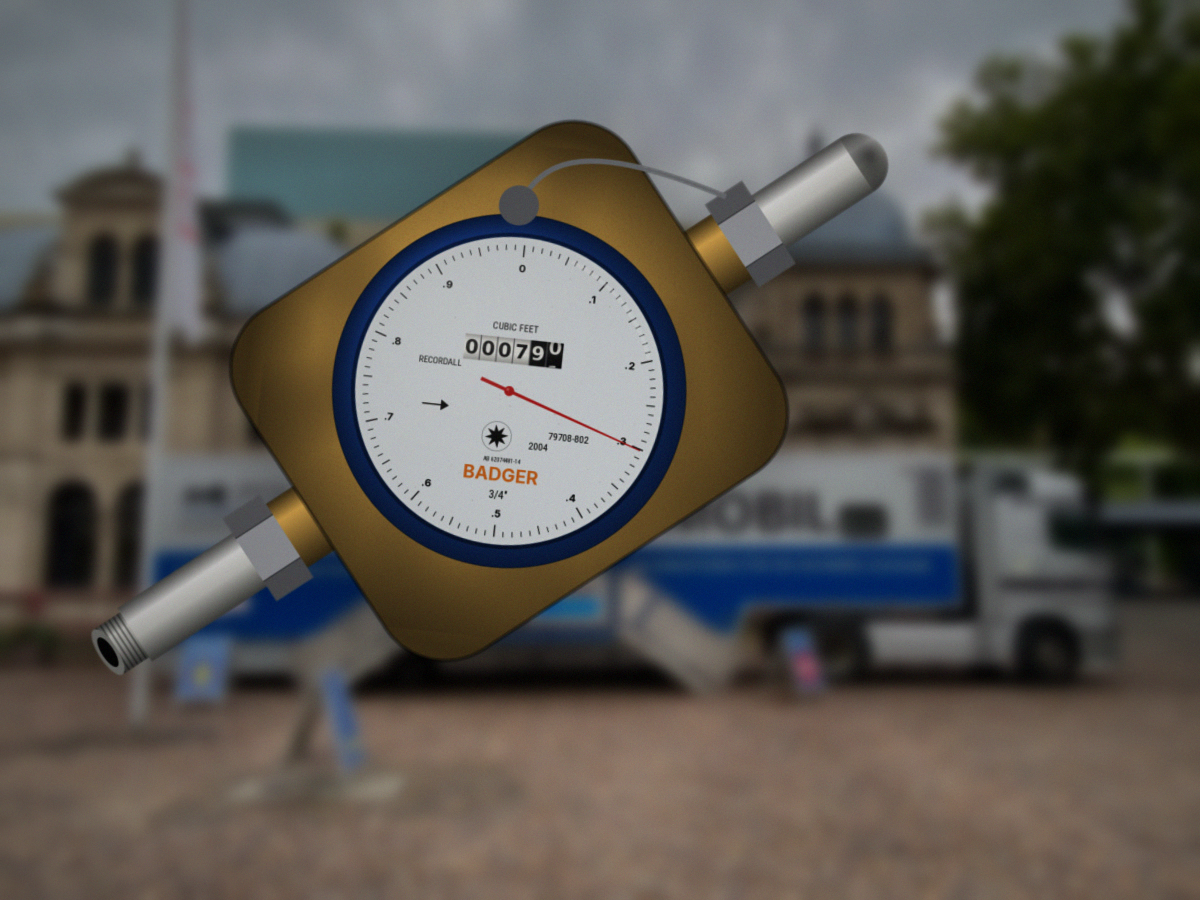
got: 790.30 ft³
